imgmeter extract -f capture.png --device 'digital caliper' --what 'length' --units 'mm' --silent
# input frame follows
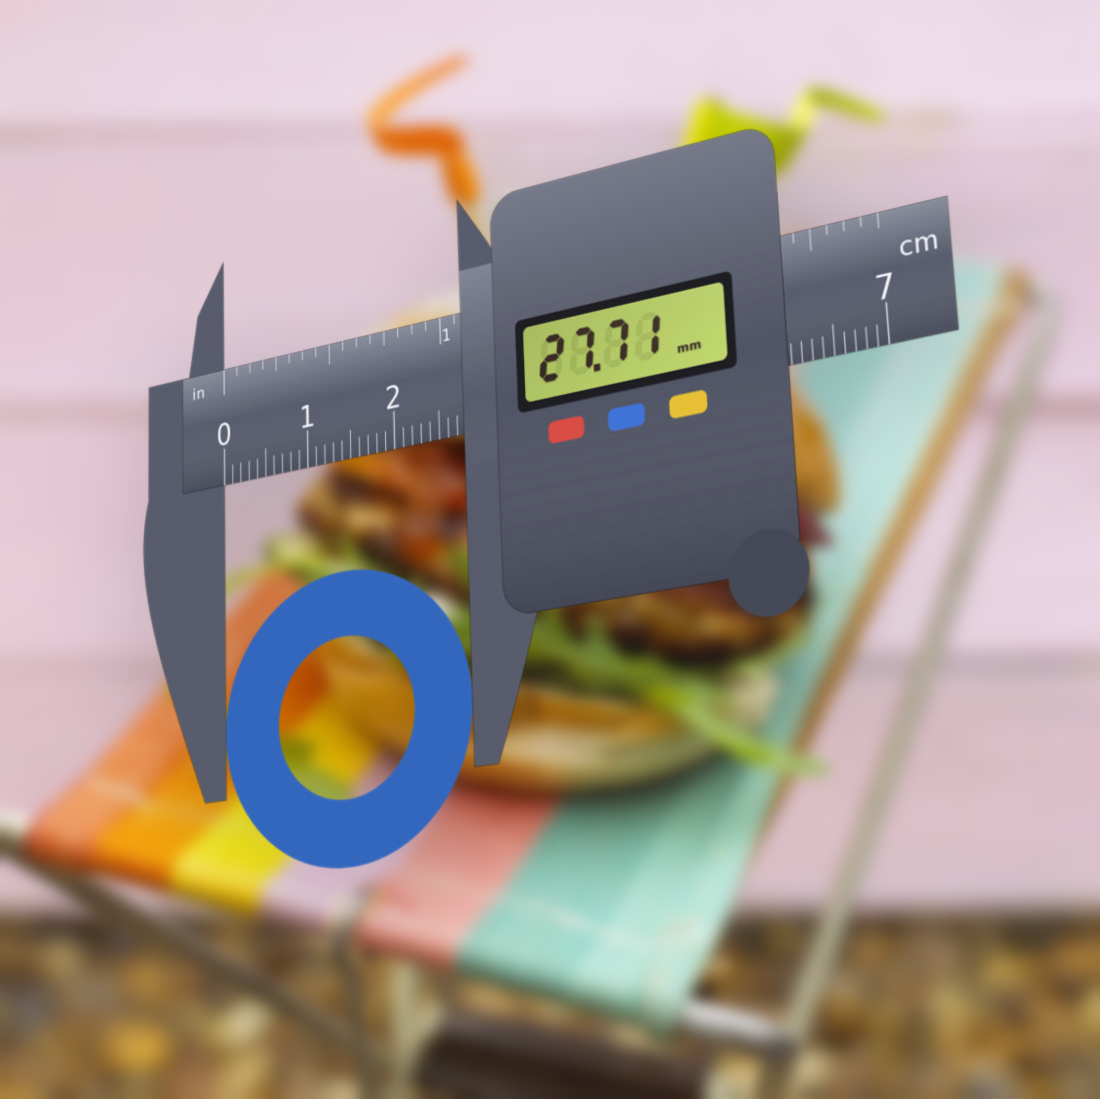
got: 27.71 mm
